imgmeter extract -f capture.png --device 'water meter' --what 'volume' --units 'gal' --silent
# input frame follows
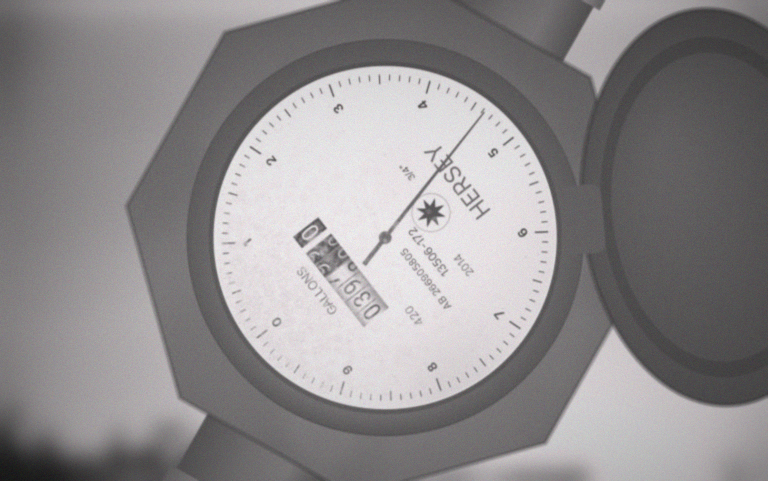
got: 397994.6 gal
